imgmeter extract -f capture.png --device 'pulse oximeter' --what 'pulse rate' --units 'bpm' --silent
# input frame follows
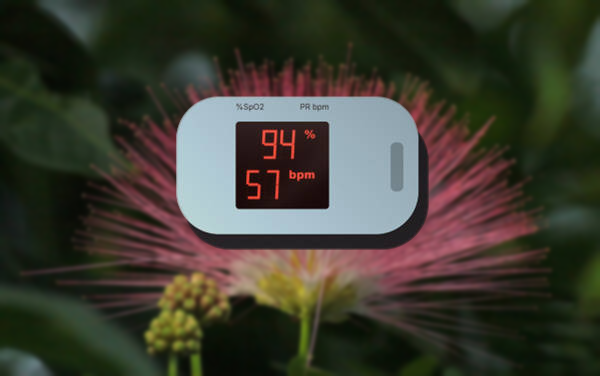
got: 57 bpm
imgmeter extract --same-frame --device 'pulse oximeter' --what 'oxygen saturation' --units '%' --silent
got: 94 %
